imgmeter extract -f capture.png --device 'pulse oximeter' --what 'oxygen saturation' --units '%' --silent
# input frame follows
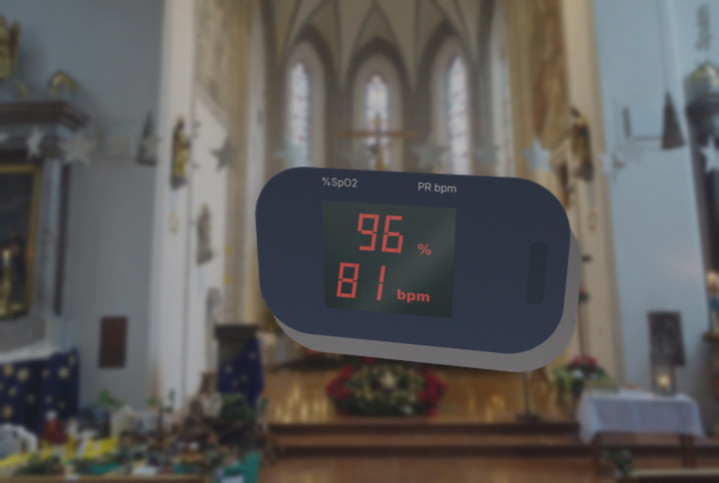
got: 96 %
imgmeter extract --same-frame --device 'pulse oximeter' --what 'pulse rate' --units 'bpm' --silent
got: 81 bpm
